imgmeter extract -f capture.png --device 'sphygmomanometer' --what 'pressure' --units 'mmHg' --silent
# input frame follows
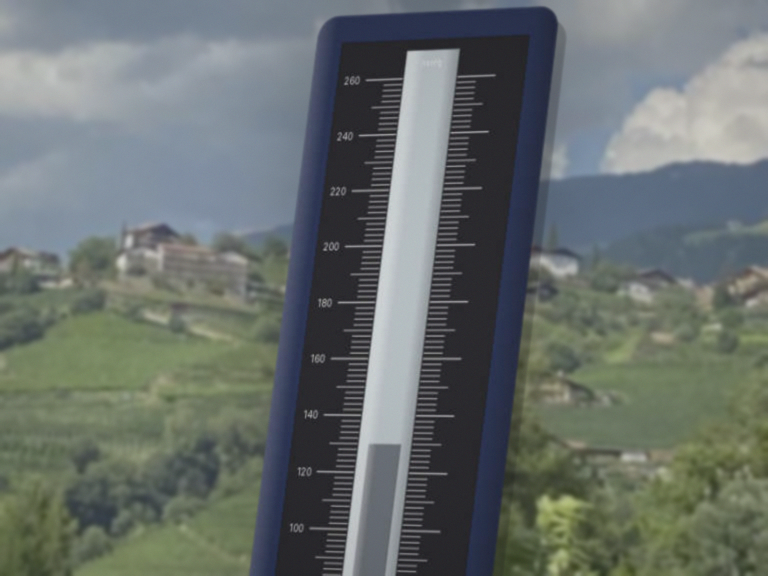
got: 130 mmHg
